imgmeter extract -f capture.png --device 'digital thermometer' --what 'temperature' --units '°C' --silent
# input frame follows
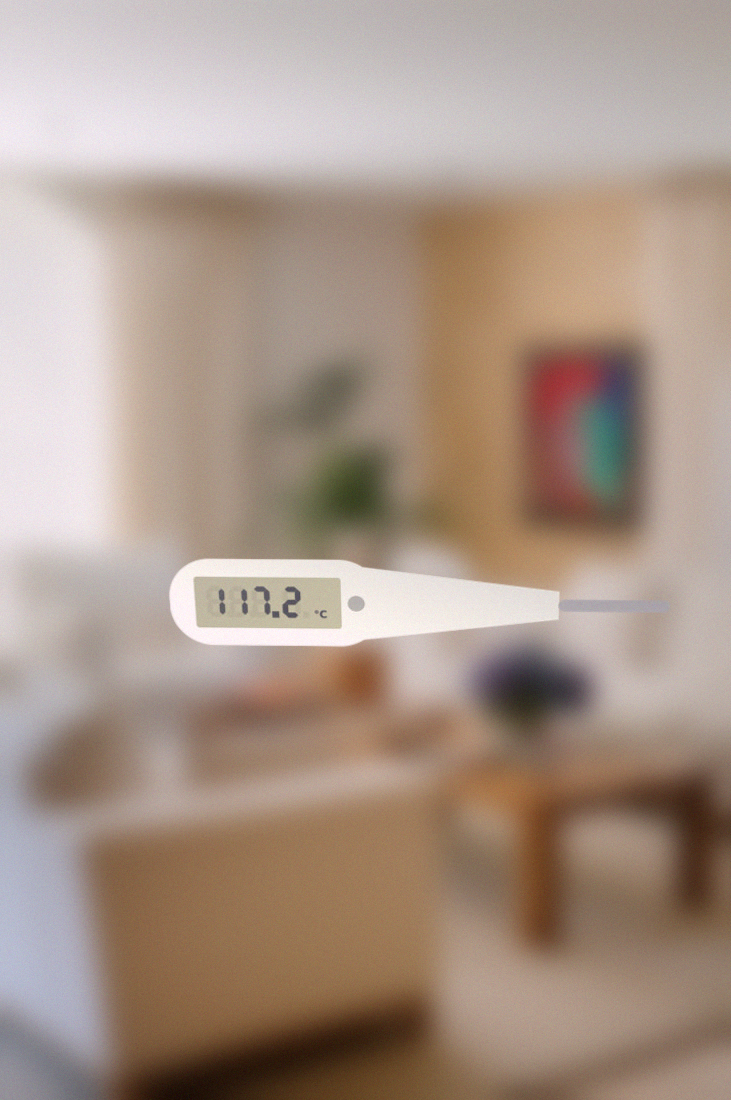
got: 117.2 °C
